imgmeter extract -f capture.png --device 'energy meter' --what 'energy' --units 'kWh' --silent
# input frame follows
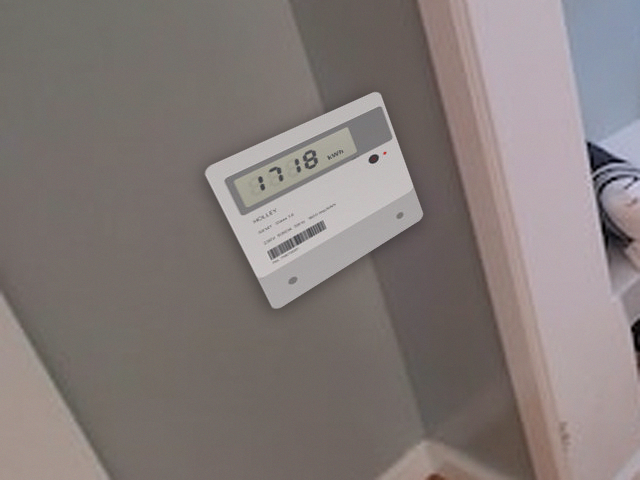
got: 1718 kWh
